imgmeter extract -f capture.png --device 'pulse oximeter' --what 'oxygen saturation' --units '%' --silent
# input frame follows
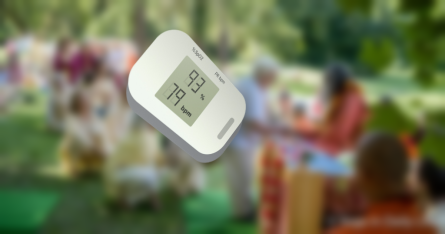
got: 93 %
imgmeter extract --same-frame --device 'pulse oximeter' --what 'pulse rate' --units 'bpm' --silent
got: 79 bpm
